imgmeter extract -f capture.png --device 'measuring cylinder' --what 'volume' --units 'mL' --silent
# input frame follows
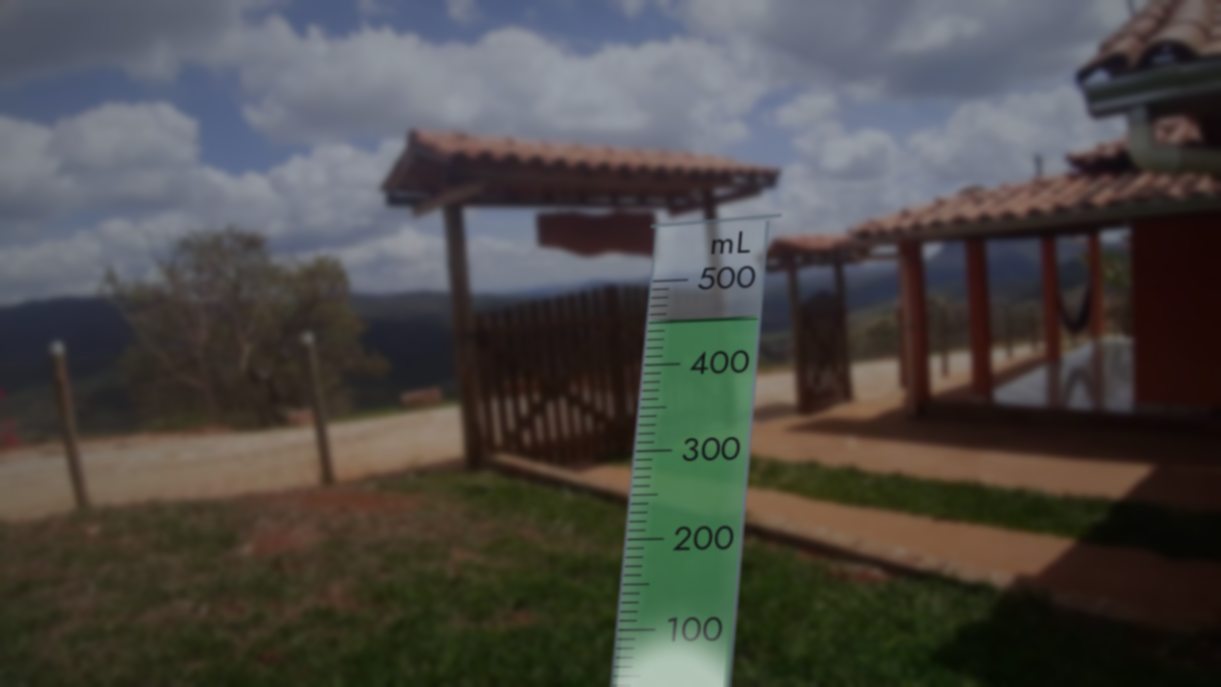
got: 450 mL
